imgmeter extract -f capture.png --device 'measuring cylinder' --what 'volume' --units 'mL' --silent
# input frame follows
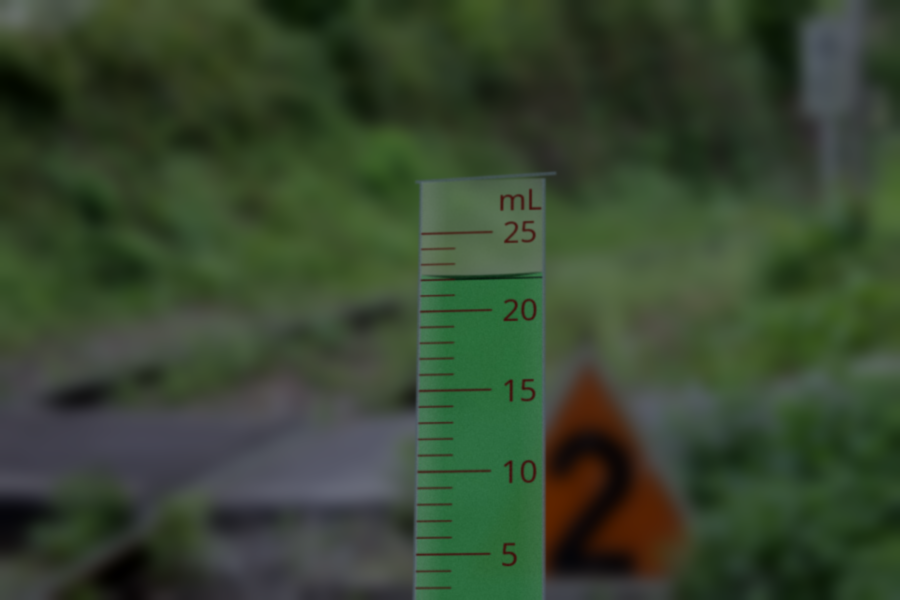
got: 22 mL
